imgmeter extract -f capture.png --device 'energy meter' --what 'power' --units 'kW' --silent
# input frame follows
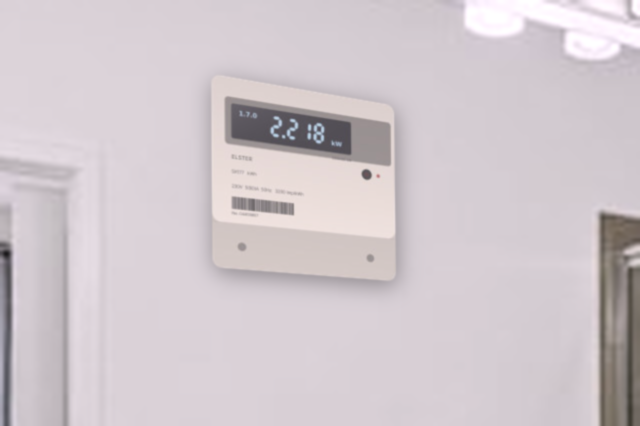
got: 2.218 kW
